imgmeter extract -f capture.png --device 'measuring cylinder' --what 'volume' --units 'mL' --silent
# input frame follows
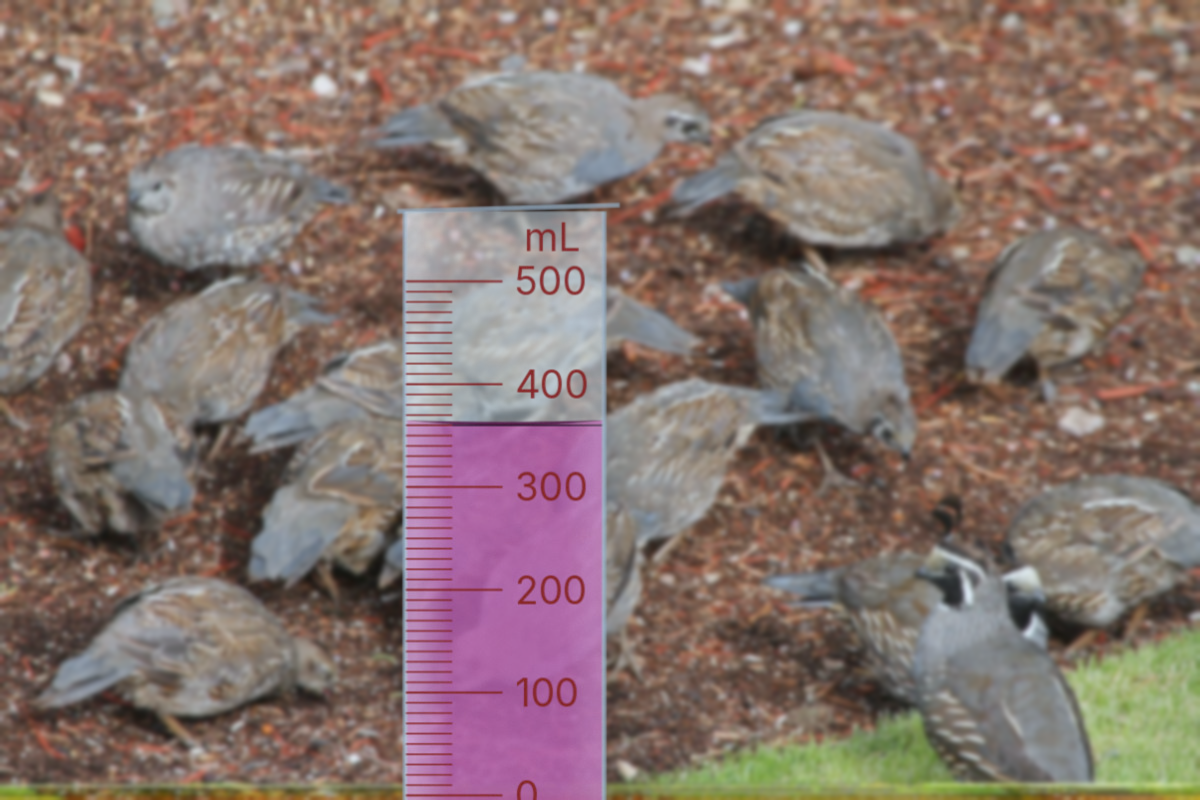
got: 360 mL
